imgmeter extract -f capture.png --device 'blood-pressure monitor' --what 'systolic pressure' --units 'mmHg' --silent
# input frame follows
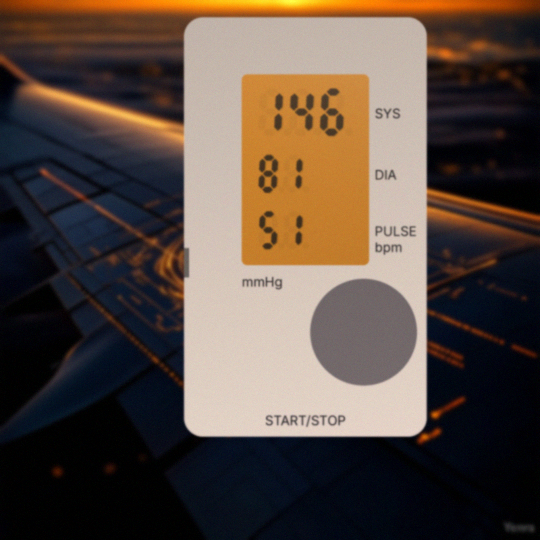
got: 146 mmHg
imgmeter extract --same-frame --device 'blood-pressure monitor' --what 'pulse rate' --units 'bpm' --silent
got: 51 bpm
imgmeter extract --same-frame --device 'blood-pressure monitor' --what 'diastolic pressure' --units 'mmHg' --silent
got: 81 mmHg
